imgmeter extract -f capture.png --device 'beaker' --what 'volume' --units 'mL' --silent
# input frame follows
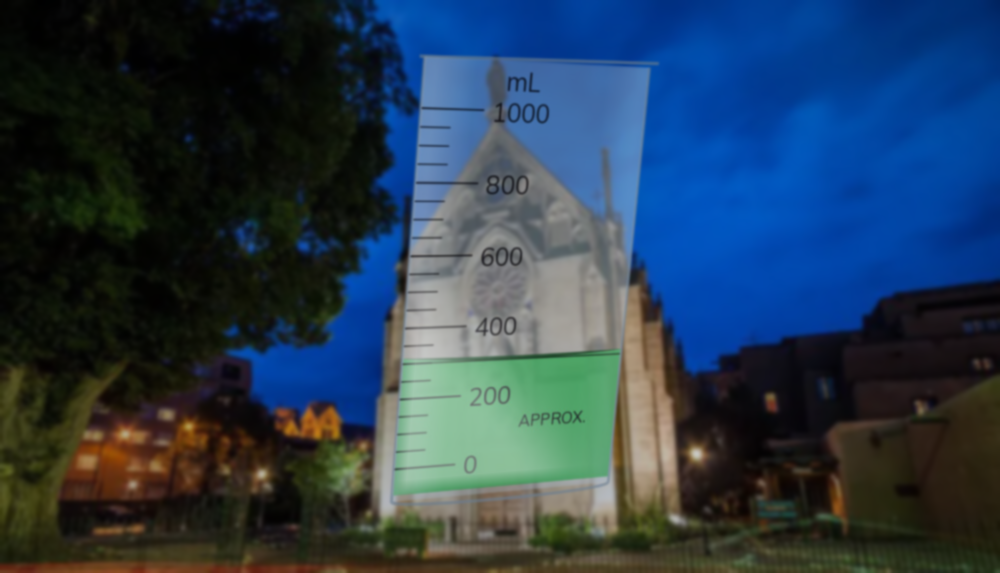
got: 300 mL
